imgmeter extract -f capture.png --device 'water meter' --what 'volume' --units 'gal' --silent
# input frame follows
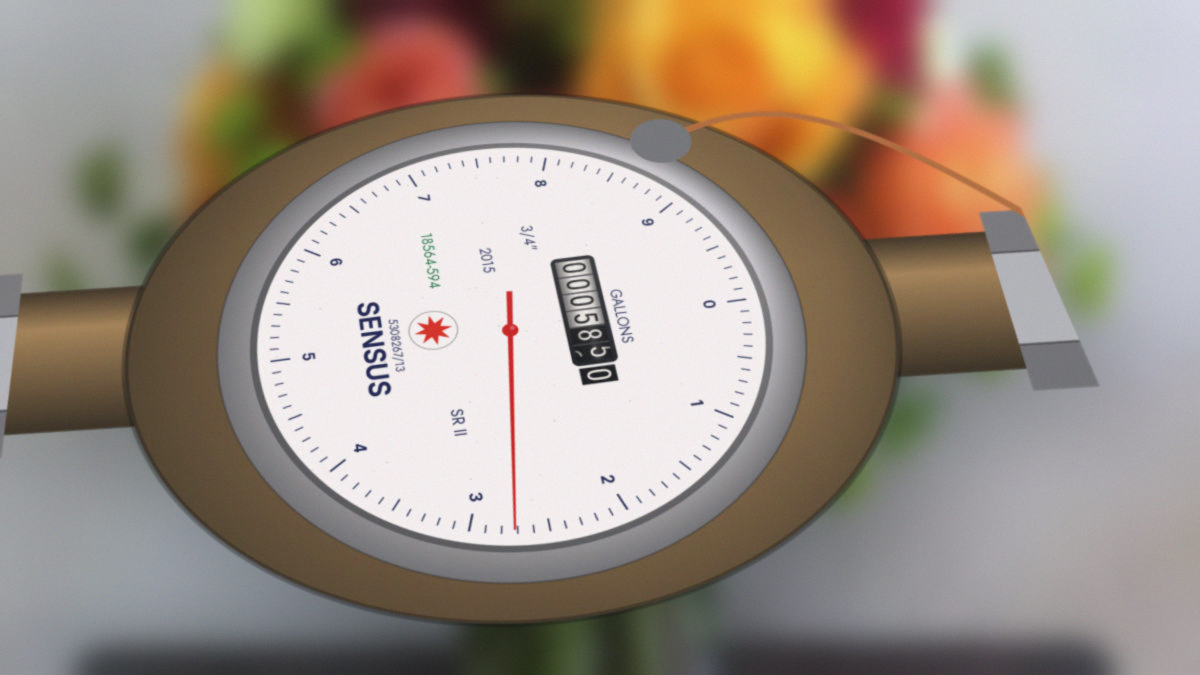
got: 5852.7 gal
